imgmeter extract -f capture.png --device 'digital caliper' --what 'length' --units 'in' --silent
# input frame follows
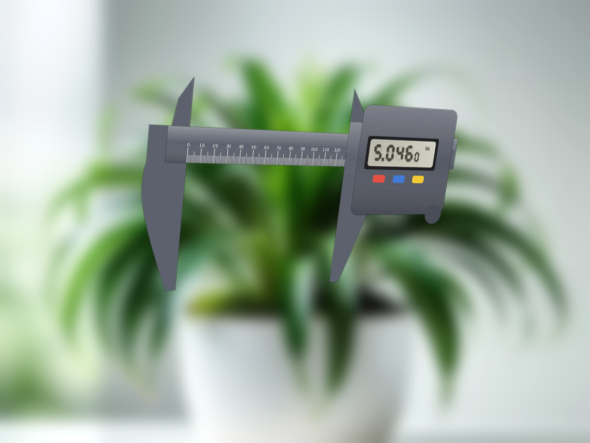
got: 5.0460 in
